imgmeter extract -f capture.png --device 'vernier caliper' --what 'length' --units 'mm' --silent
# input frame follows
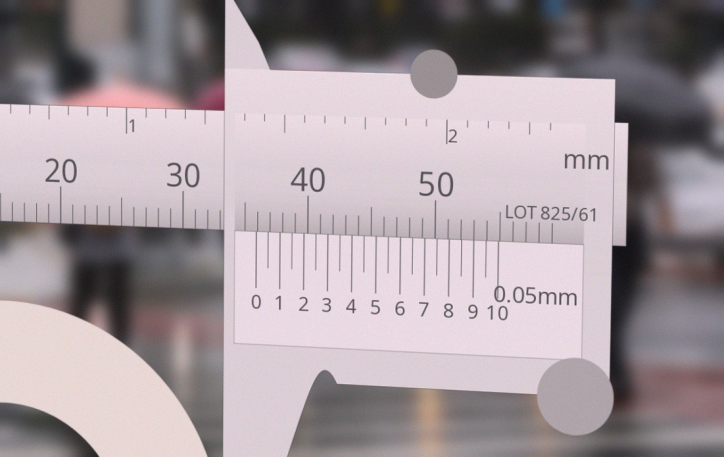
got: 35.9 mm
